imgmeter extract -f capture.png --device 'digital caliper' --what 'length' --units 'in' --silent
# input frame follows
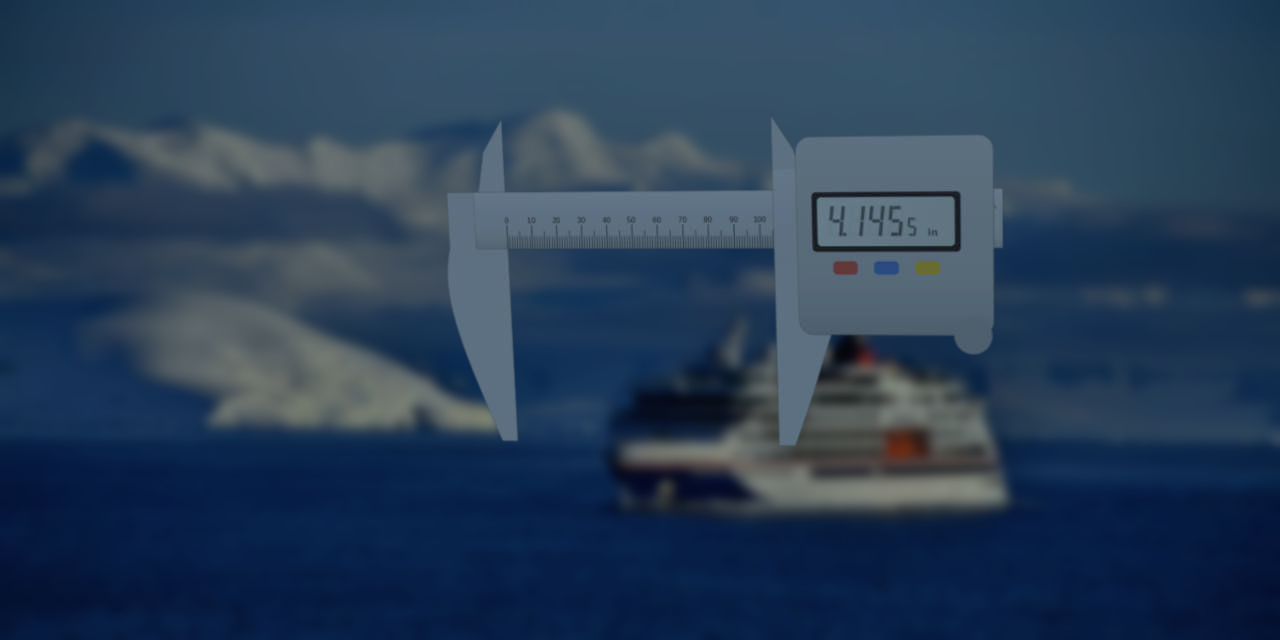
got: 4.1455 in
